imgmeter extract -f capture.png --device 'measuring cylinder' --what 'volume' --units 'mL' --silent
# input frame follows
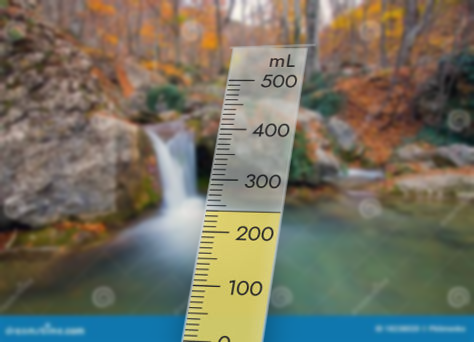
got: 240 mL
